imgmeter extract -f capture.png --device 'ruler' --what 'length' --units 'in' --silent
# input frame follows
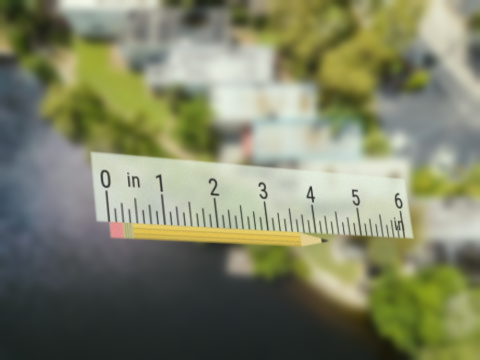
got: 4.25 in
